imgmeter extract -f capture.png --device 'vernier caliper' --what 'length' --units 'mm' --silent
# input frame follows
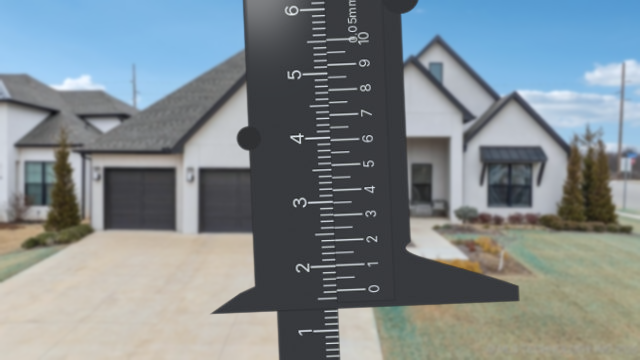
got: 16.2 mm
